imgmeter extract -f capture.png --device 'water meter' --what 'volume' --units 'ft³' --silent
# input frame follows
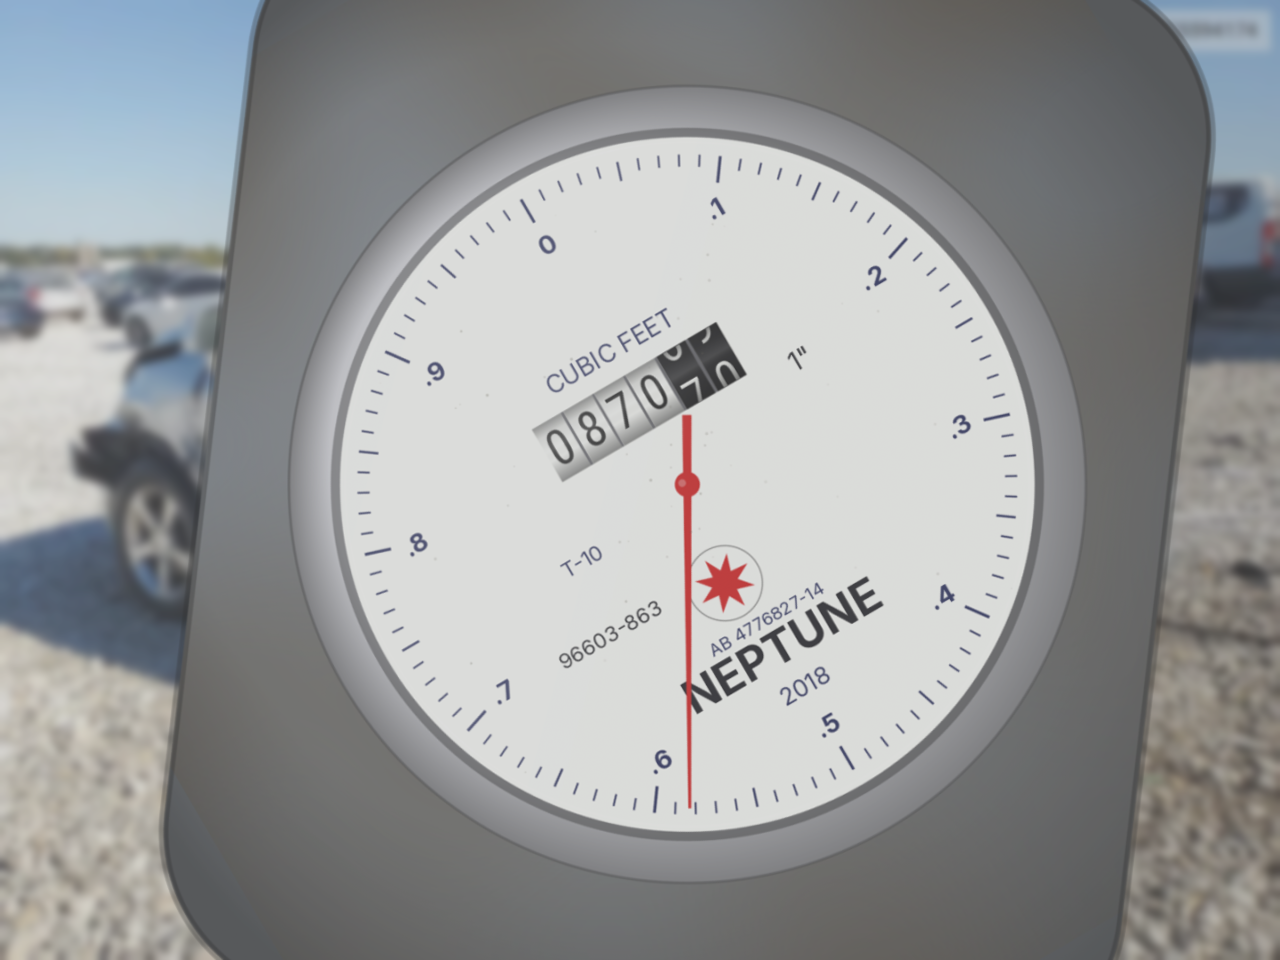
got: 87069.58 ft³
